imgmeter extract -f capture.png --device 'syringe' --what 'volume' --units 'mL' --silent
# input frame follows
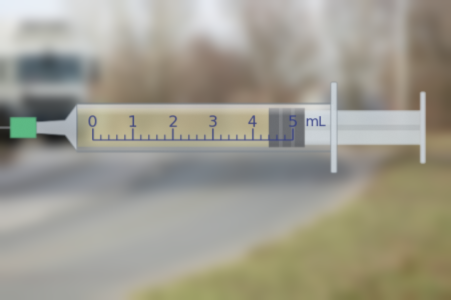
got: 4.4 mL
